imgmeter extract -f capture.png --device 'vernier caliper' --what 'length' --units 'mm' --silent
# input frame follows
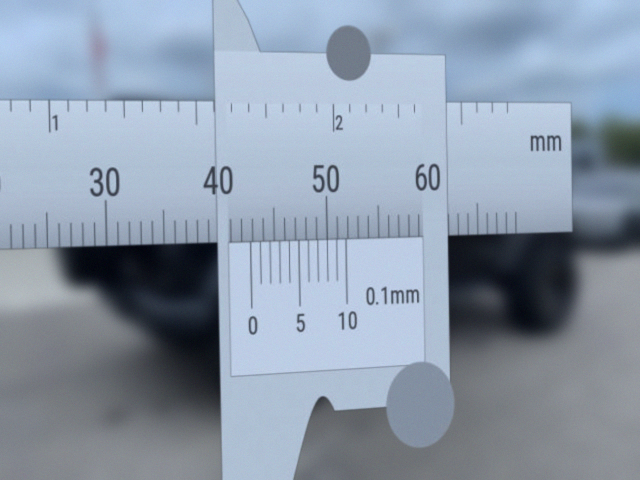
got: 42.8 mm
